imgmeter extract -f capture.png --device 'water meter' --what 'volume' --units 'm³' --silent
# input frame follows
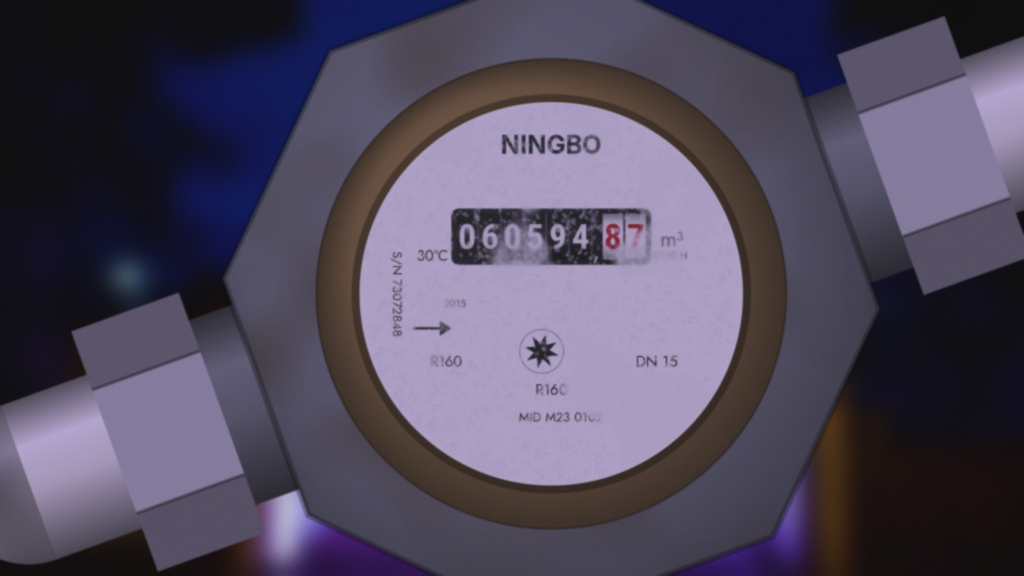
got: 60594.87 m³
